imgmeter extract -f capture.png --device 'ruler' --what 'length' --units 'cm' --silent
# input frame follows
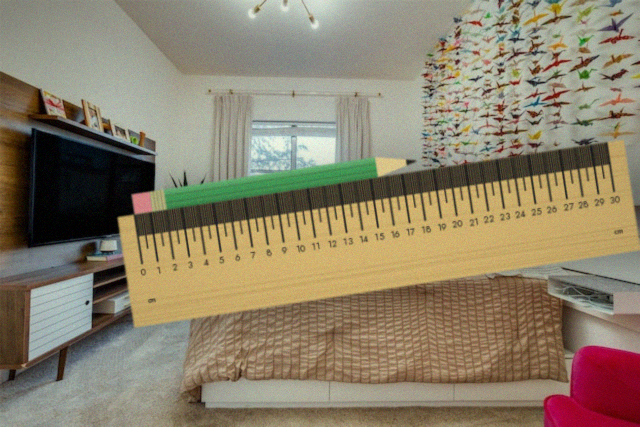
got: 18 cm
